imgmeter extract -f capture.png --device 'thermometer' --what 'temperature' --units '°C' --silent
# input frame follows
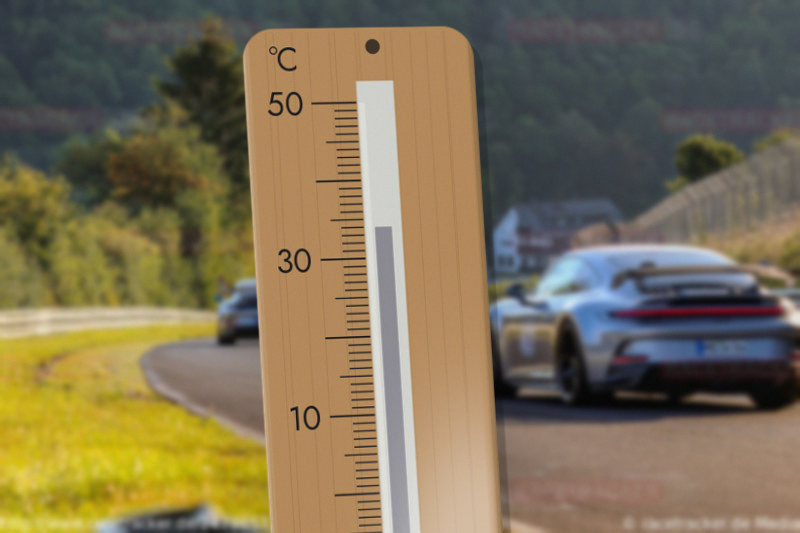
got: 34 °C
